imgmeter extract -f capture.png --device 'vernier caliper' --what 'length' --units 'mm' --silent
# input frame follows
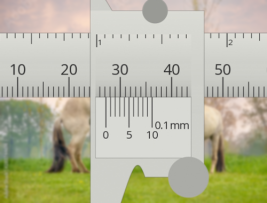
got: 27.2 mm
